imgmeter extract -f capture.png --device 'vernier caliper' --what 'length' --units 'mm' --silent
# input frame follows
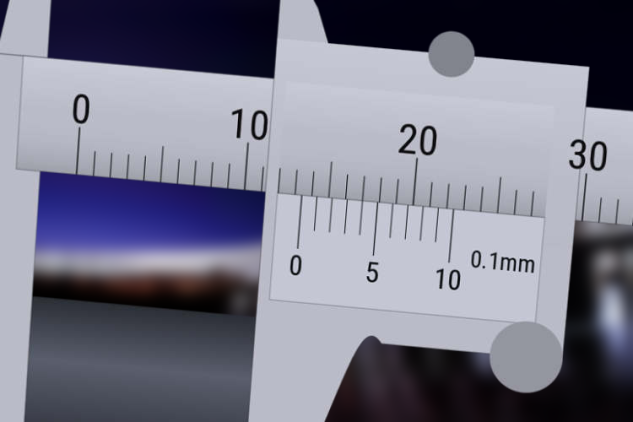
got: 13.4 mm
